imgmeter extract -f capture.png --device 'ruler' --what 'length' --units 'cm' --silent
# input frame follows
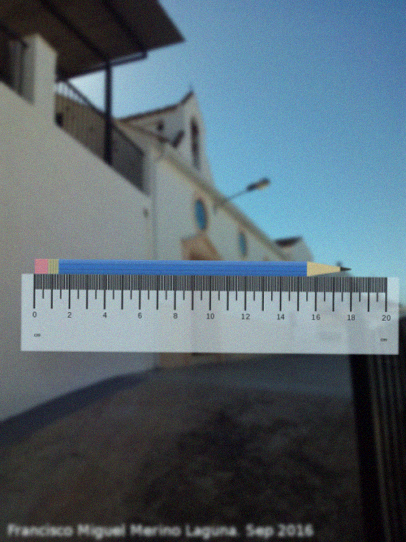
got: 18 cm
